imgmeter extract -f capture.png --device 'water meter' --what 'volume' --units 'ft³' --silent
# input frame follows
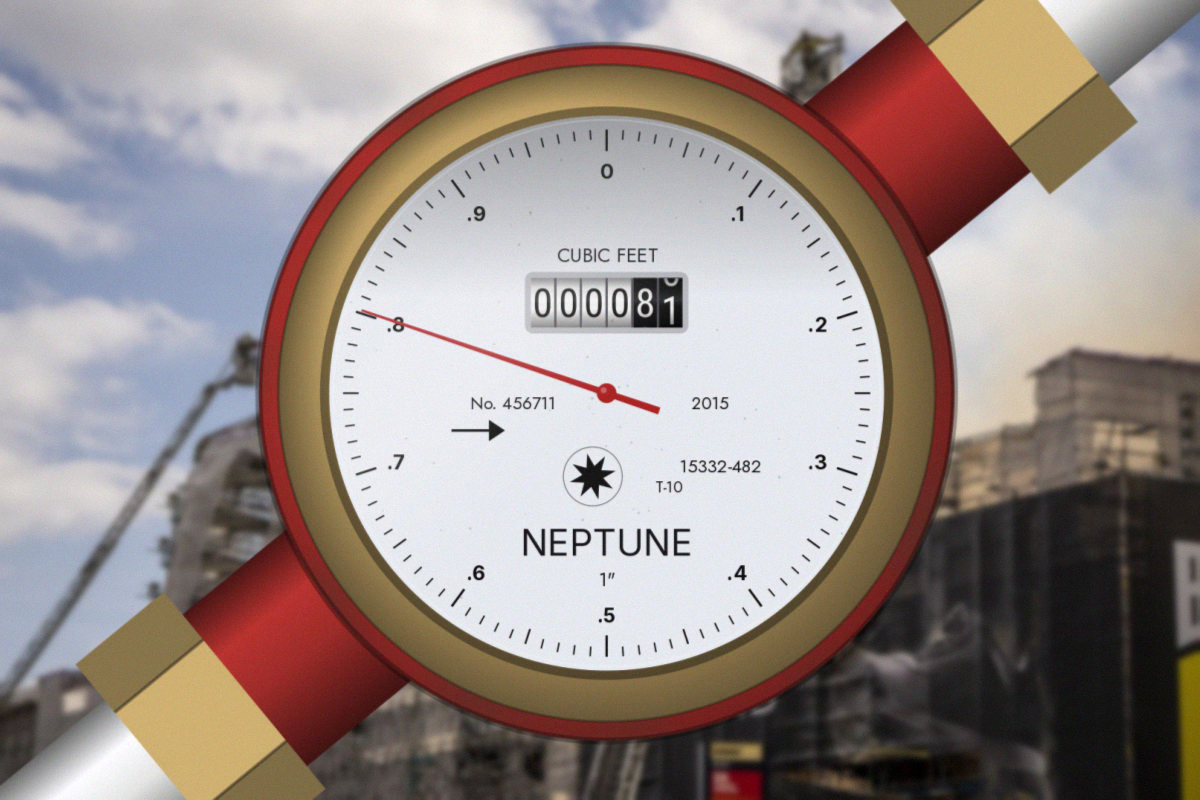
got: 80.80 ft³
